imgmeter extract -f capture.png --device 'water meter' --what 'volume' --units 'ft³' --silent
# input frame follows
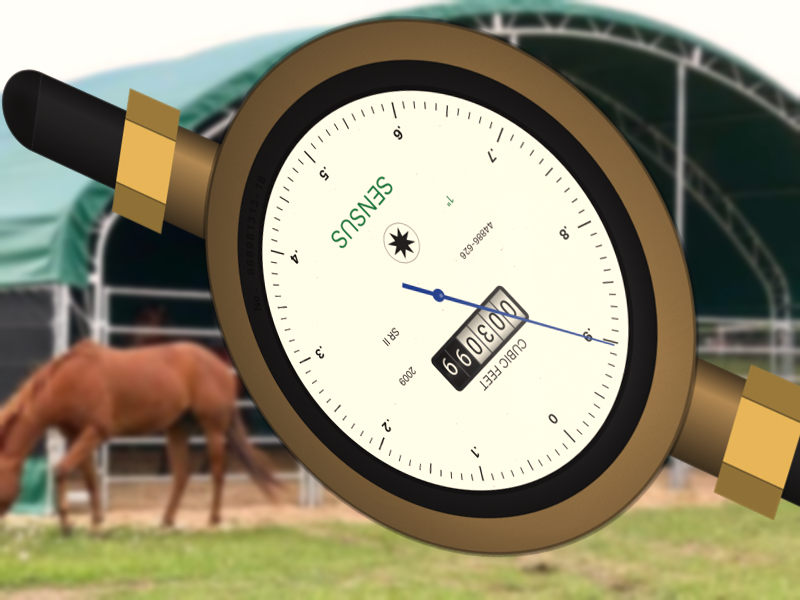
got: 3098.90 ft³
